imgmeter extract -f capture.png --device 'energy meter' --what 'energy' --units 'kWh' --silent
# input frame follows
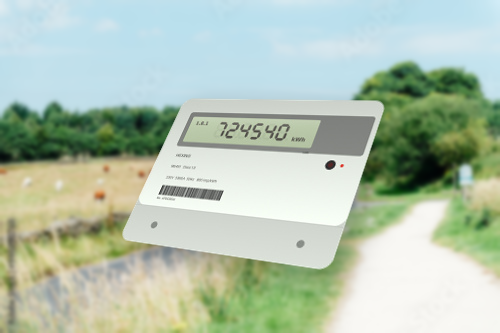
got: 724540 kWh
